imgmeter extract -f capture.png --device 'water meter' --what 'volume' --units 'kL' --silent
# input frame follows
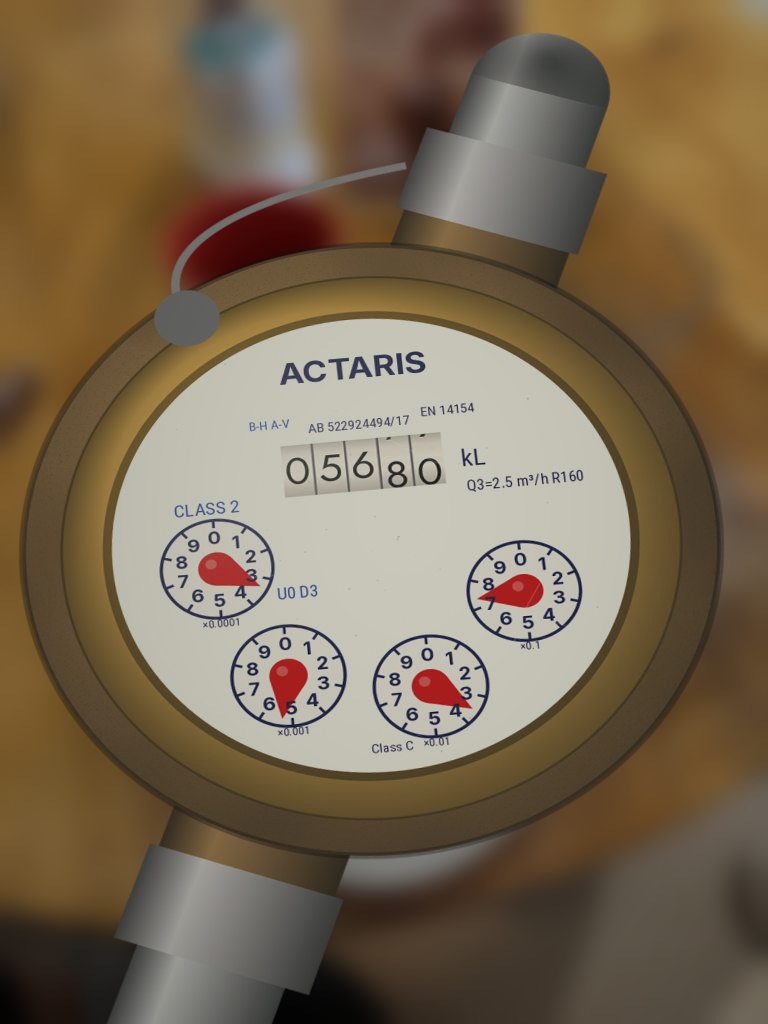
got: 5679.7353 kL
